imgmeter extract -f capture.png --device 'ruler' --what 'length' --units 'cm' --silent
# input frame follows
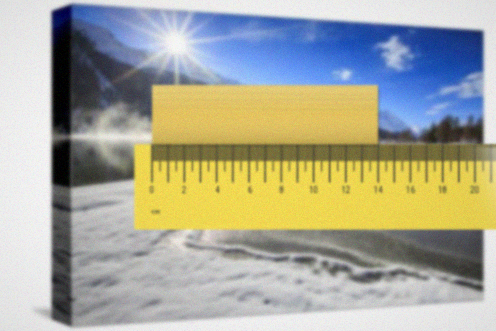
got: 14 cm
